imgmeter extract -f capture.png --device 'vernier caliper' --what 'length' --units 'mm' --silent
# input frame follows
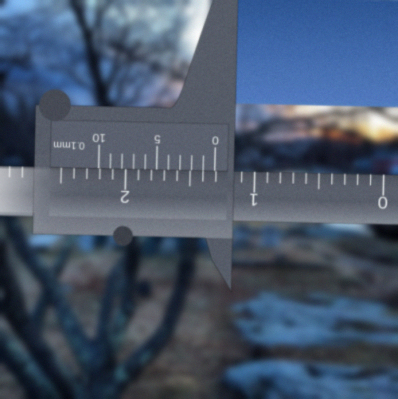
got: 13.1 mm
